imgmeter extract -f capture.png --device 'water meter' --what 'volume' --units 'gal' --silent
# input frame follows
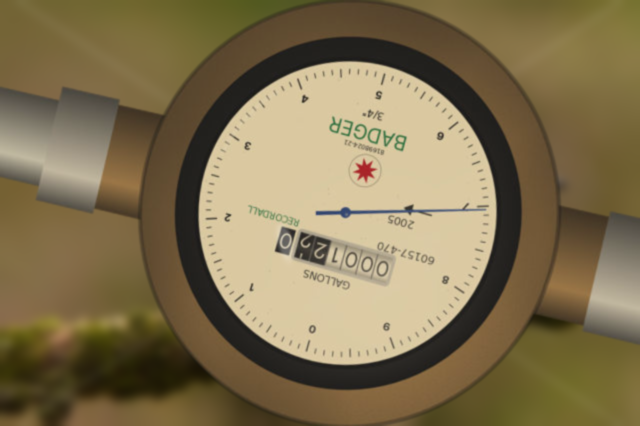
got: 1217.0 gal
